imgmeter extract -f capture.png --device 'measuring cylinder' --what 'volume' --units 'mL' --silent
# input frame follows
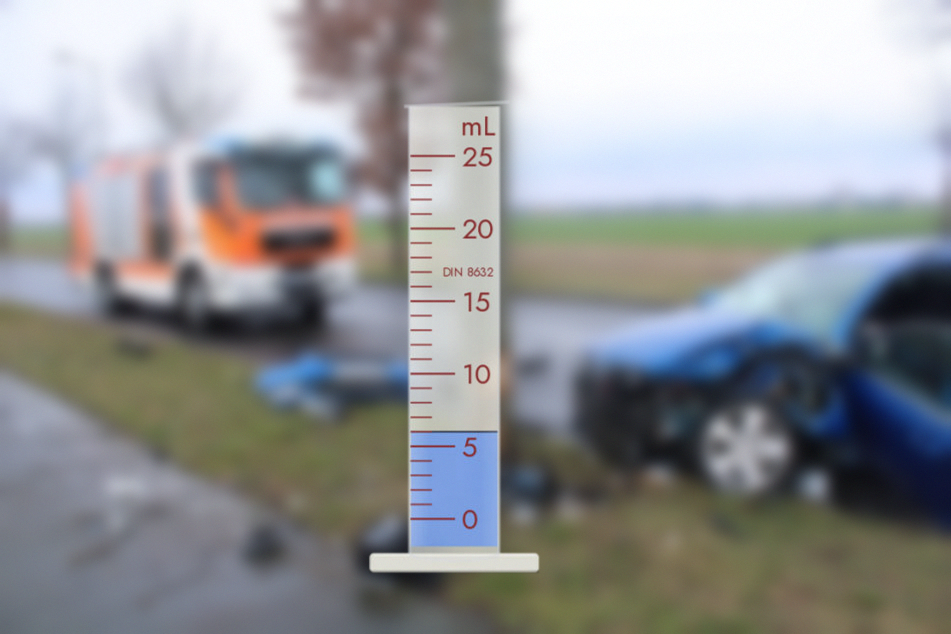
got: 6 mL
